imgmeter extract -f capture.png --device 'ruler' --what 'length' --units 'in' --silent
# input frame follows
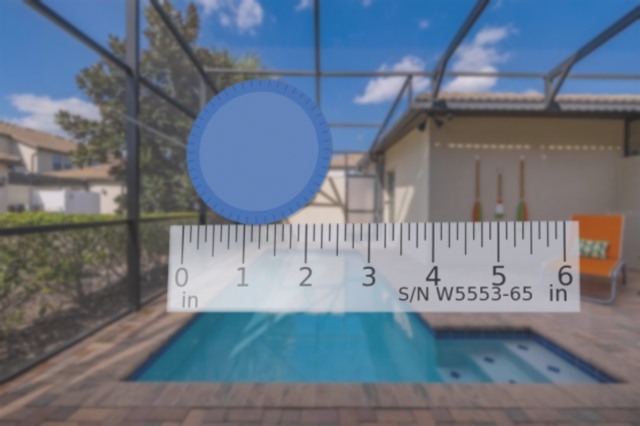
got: 2.375 in
